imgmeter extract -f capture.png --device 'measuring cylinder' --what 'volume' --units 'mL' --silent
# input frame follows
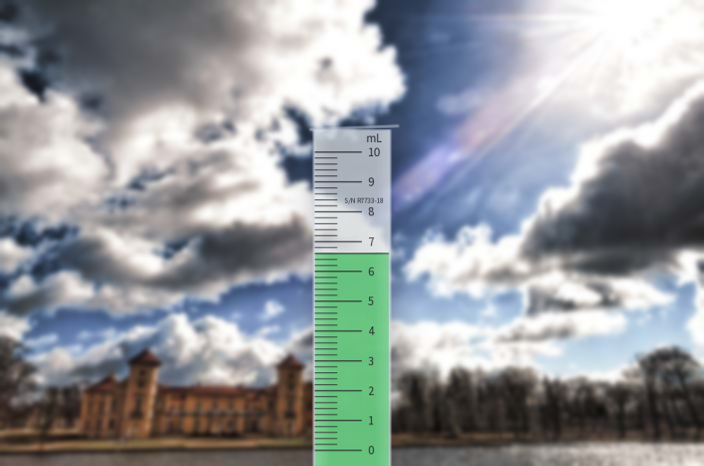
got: 6.6 mL
